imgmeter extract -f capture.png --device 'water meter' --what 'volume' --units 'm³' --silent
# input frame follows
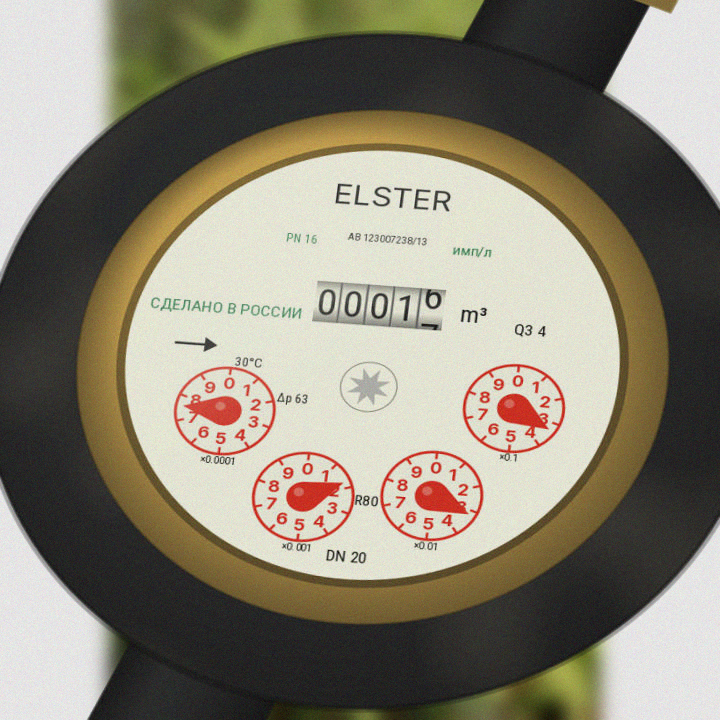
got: 16.3317 m³
